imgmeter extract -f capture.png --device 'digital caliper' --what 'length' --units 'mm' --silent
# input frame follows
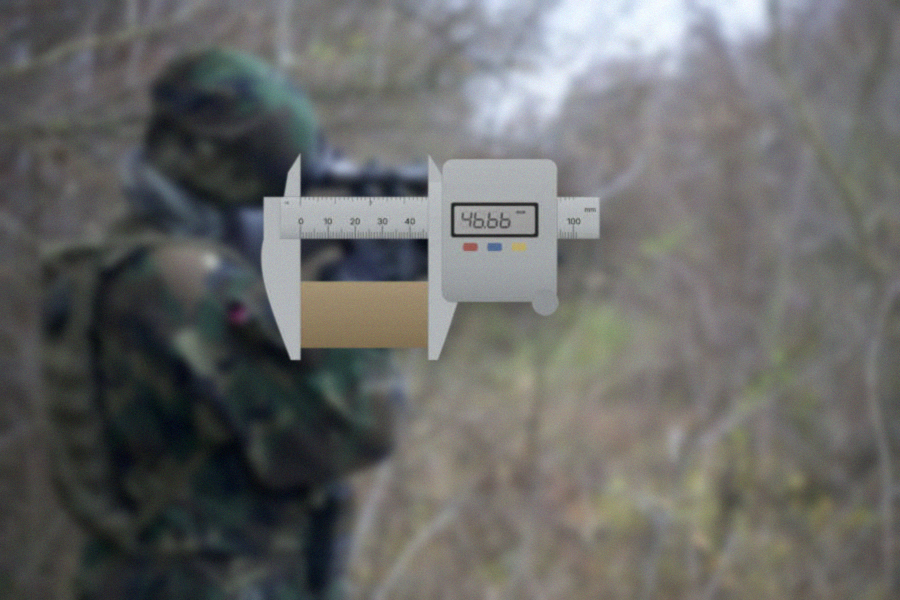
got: 46.66 mm
